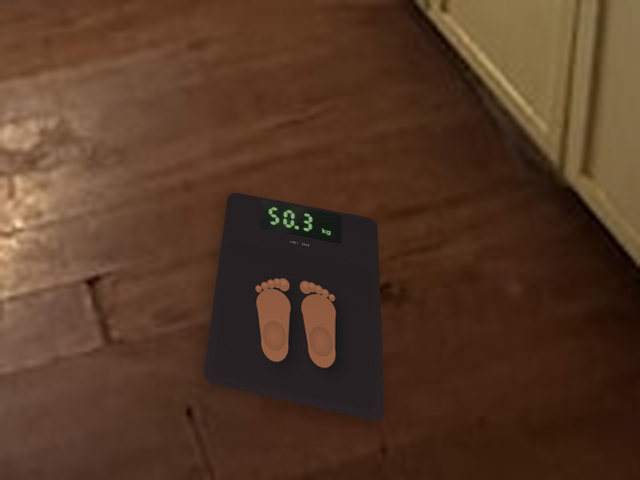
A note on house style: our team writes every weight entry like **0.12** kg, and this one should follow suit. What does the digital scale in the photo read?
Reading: **50.3** kg
